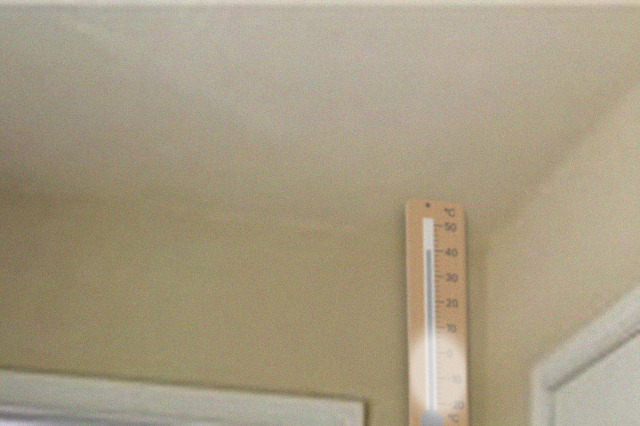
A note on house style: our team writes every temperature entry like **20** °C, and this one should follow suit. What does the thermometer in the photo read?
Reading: **40** °C
